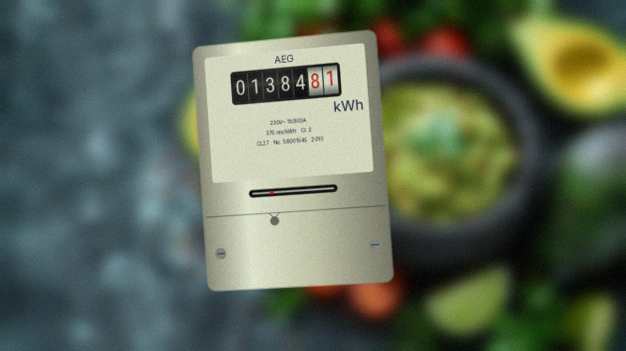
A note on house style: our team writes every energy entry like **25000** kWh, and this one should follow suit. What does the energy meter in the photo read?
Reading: **1384.81** kWh
